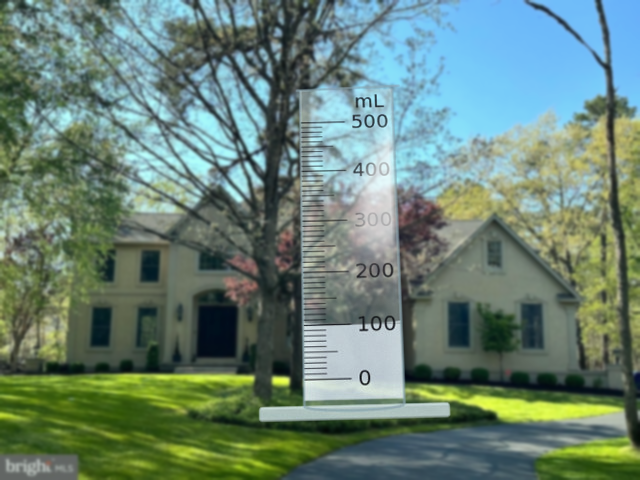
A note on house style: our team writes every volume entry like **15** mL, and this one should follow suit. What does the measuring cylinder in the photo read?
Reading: **100** mL
